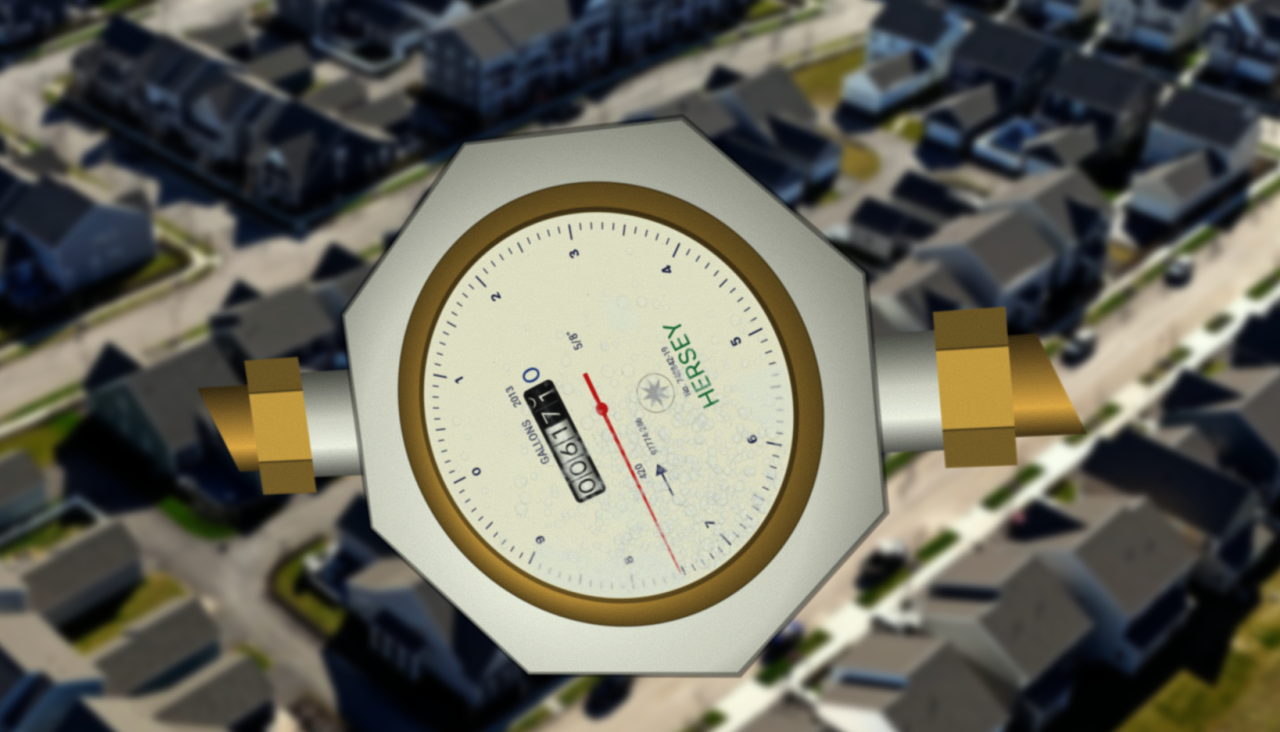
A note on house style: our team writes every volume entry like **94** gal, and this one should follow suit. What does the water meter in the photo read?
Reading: **61707.5** gal
